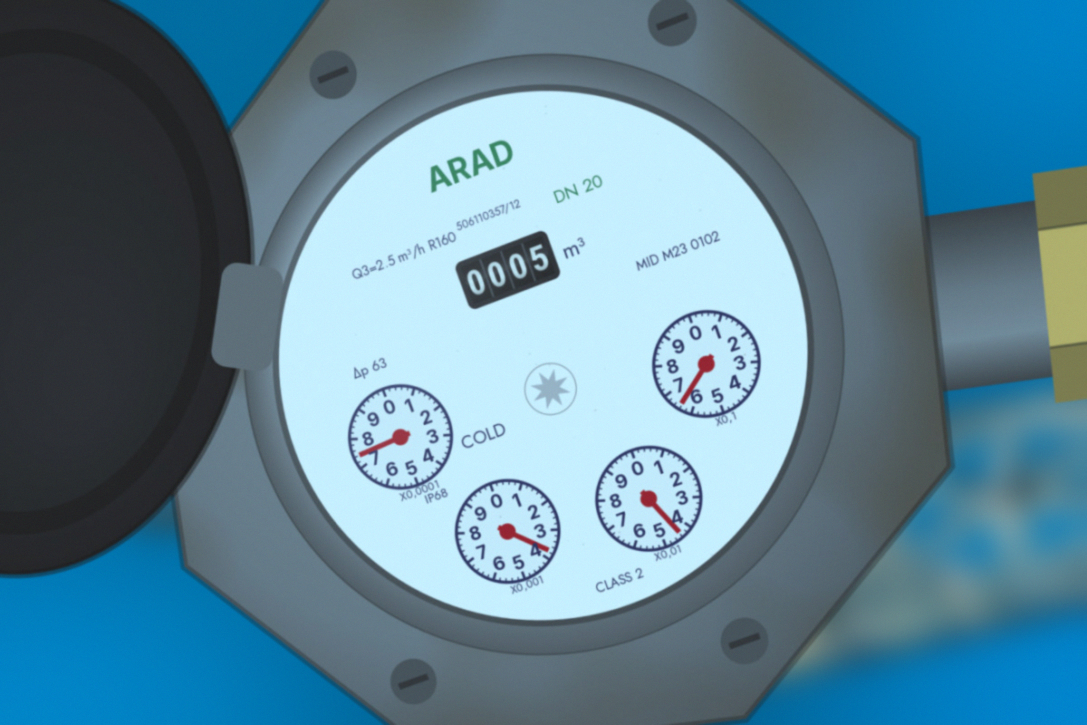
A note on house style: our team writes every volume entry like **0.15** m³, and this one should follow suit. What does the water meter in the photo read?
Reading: **5.6437** m³
